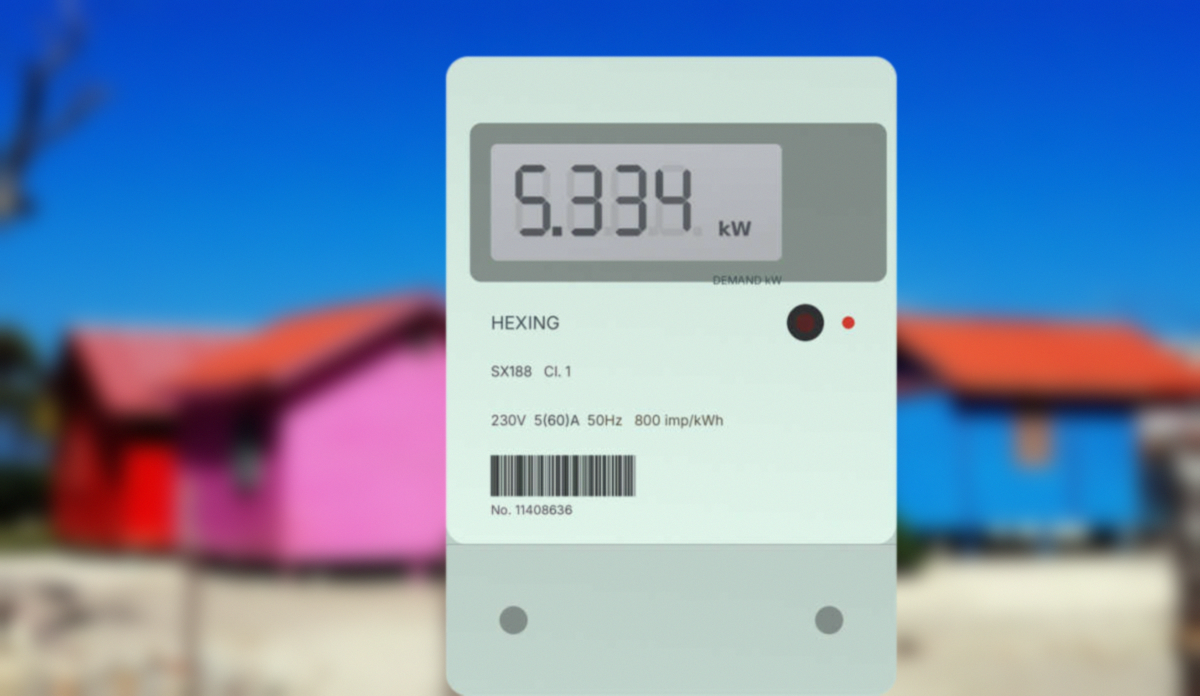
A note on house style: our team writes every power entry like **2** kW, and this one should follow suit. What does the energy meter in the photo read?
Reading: **5.334** kW
